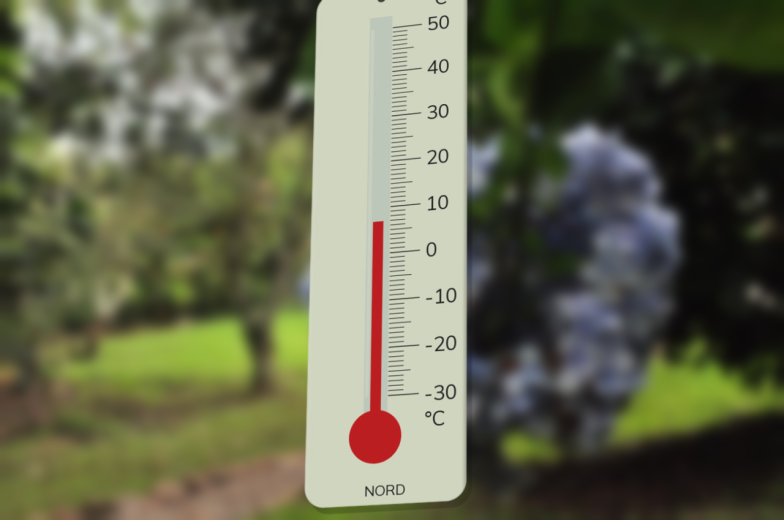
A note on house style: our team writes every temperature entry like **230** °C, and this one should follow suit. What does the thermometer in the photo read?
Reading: **7** °C
